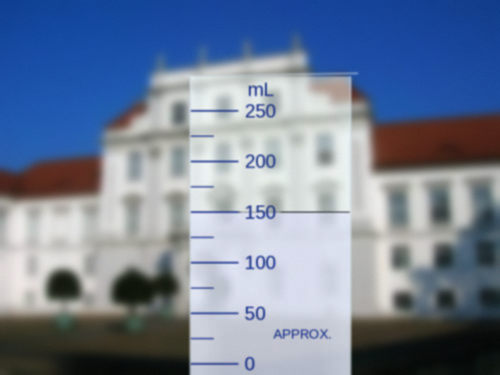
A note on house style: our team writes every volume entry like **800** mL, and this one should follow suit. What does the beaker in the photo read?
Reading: **150** mL
